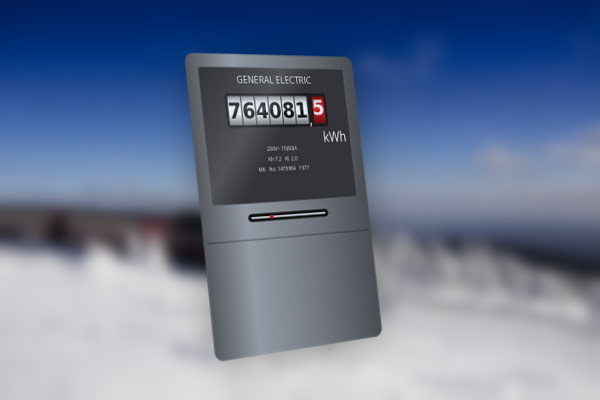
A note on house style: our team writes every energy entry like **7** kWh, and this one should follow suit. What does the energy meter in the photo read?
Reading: **764081.5** kWh
